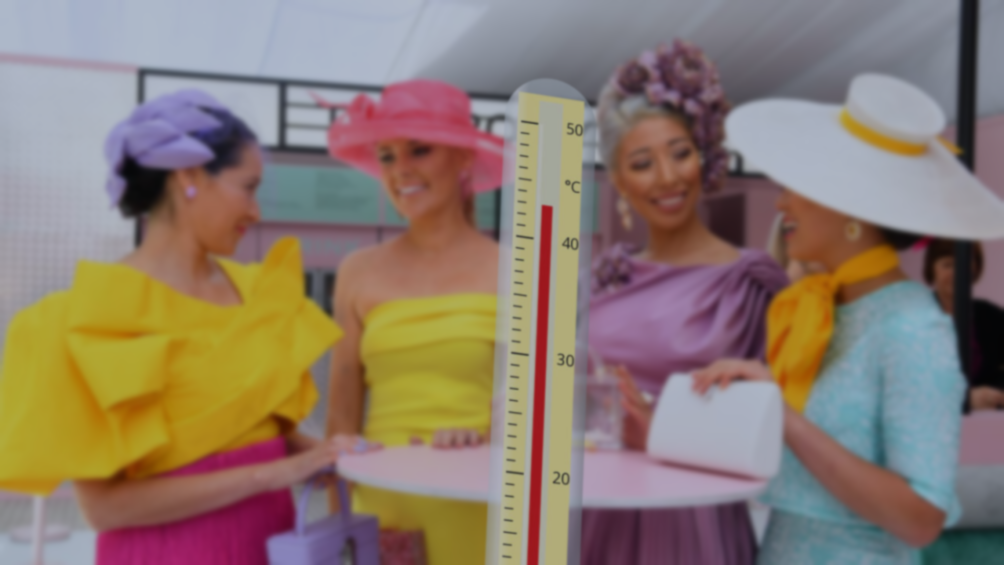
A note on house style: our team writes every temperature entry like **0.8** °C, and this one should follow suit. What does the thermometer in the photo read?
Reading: **43** °C
